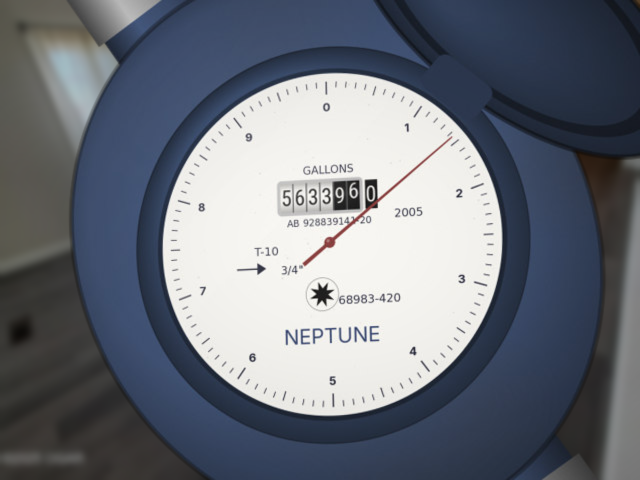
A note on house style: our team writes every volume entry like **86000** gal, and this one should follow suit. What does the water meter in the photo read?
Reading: **5633961.4** gal
